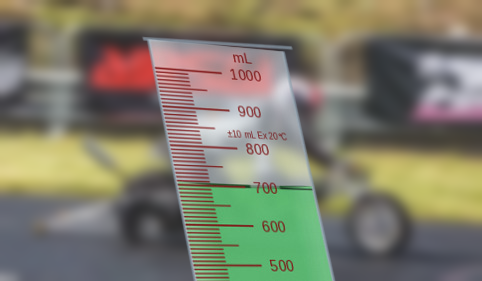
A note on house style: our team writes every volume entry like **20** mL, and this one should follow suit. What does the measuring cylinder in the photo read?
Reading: **700** mL
